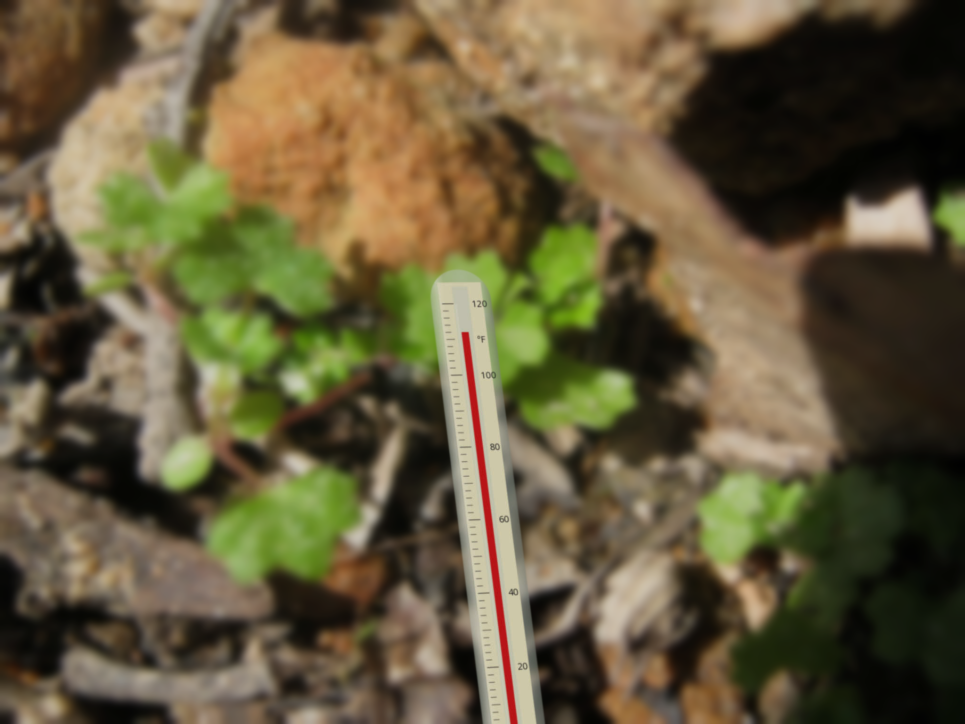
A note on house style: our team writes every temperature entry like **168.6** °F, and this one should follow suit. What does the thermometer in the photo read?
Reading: **112** °F
